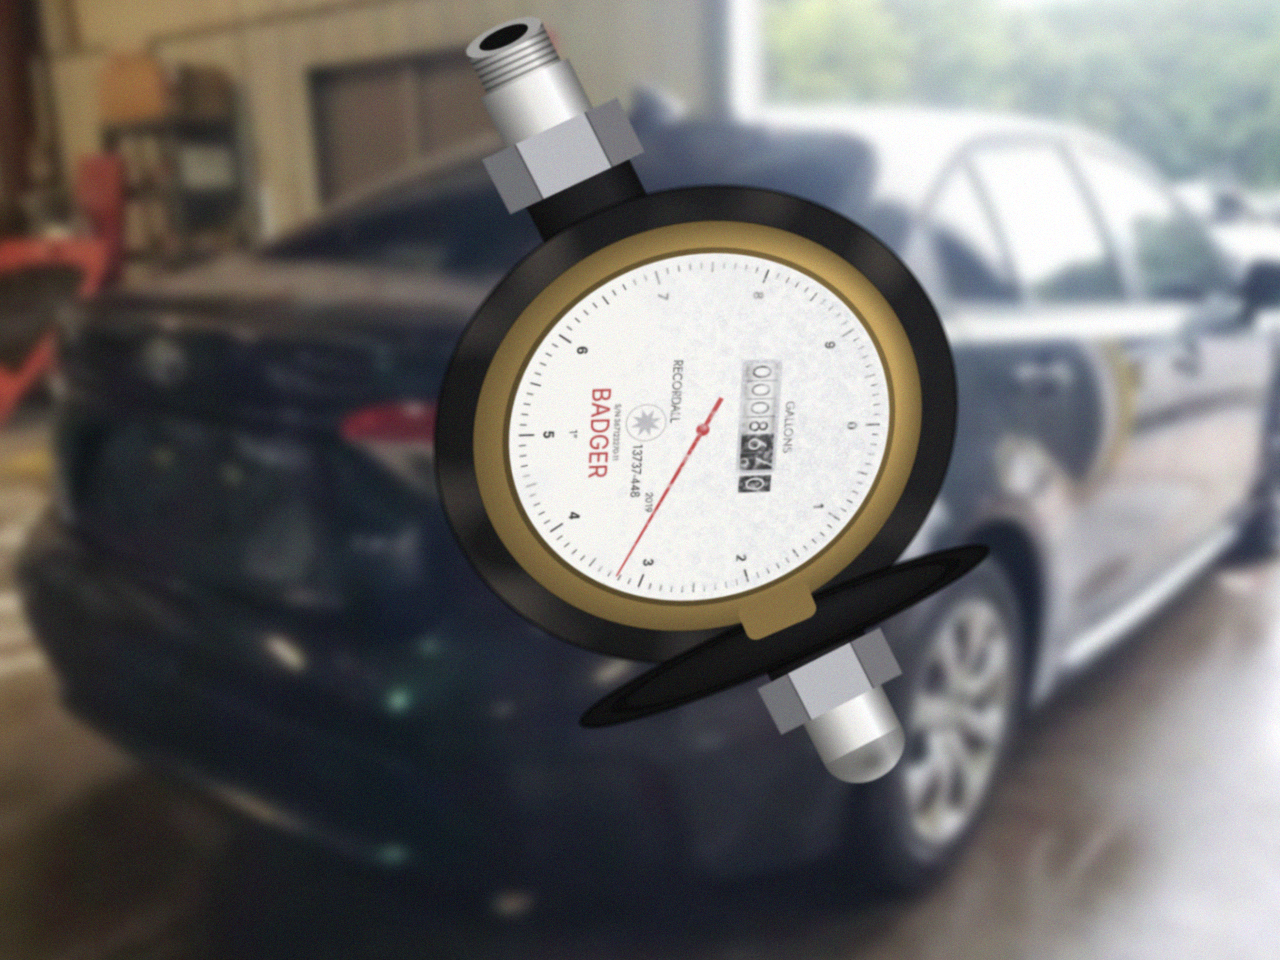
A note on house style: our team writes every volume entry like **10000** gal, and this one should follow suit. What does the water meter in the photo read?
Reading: **8673.2** gal
